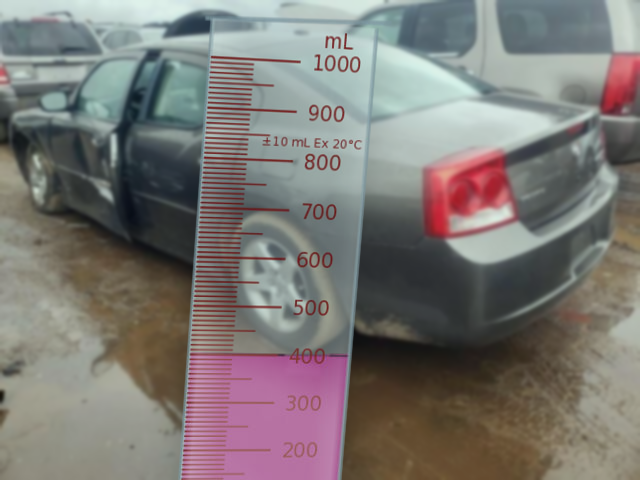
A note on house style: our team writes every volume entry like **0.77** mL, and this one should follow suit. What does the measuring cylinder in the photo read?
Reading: **400** mL
